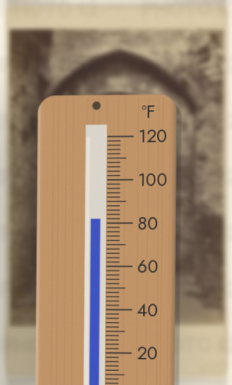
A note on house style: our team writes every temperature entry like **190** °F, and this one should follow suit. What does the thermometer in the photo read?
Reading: **82** °F
